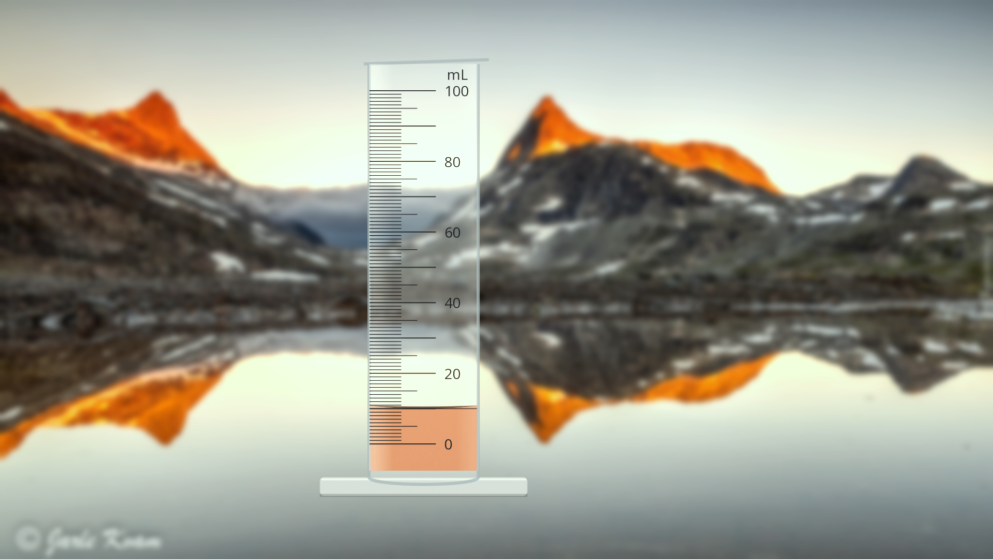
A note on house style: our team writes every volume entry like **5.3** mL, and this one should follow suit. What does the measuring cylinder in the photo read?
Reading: **10** mL
